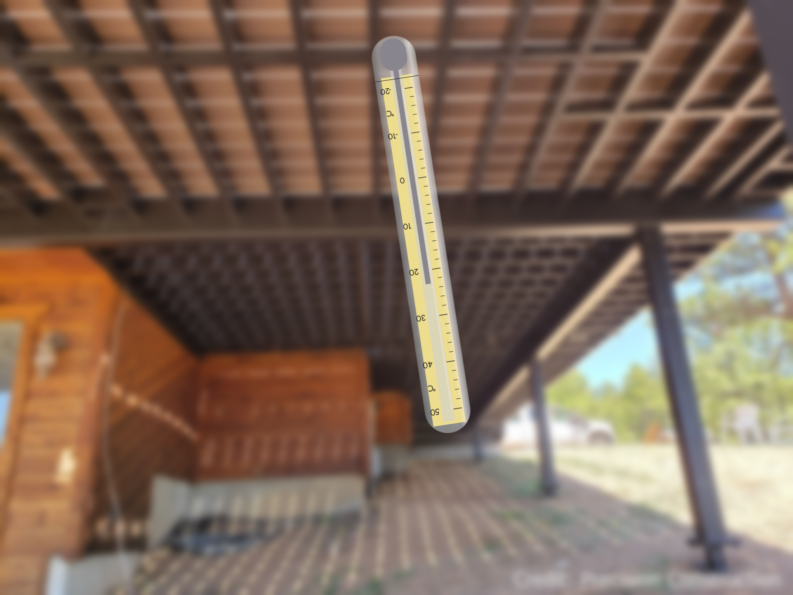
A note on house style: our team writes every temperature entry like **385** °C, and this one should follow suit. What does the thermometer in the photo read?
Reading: **23** °C
